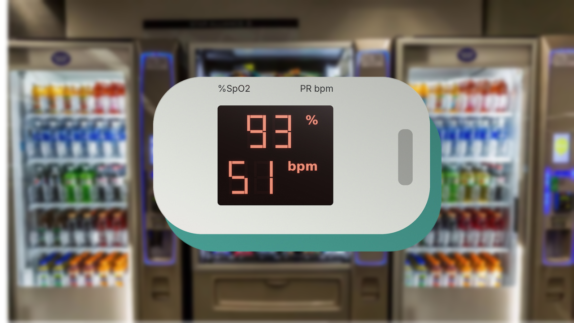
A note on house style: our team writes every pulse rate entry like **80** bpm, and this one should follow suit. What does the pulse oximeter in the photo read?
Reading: **51** bpm
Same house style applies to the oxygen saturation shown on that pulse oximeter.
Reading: **93** %
